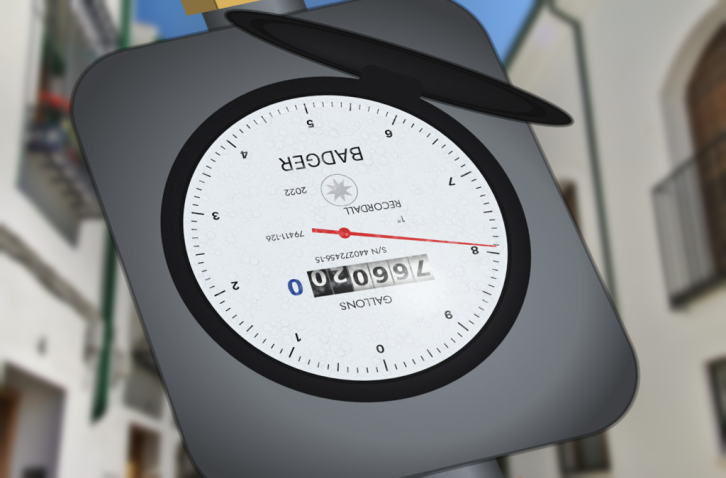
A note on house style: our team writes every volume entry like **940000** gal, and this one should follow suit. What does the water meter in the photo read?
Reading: **7660197.9** gal
